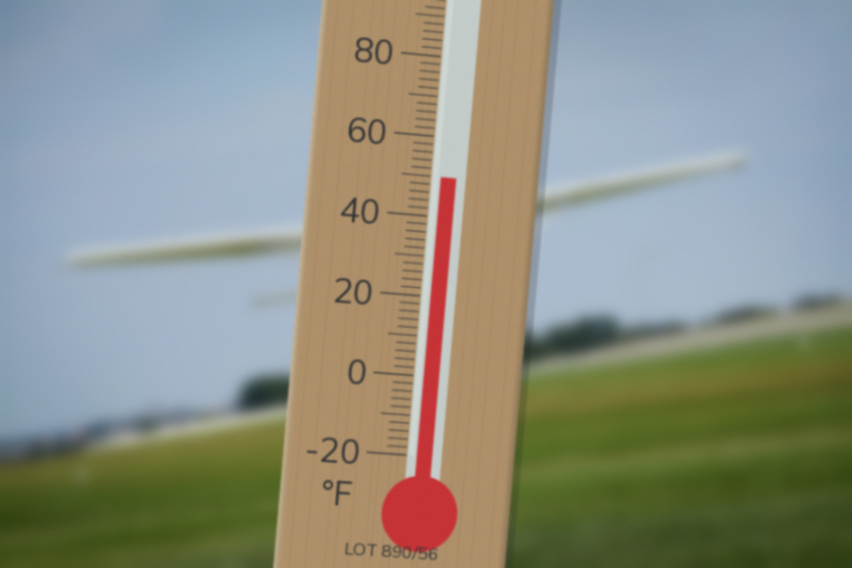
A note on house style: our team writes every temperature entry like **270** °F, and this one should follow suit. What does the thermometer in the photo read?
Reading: **50** °F
